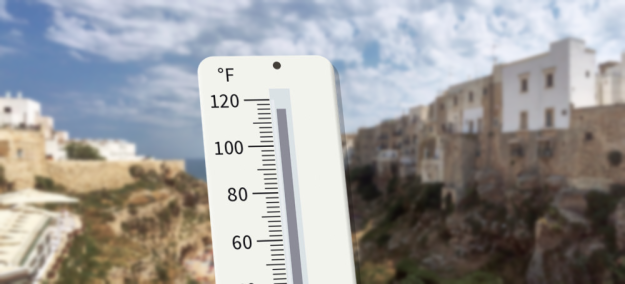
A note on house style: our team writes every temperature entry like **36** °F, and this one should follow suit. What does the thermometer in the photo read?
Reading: **116** °F
